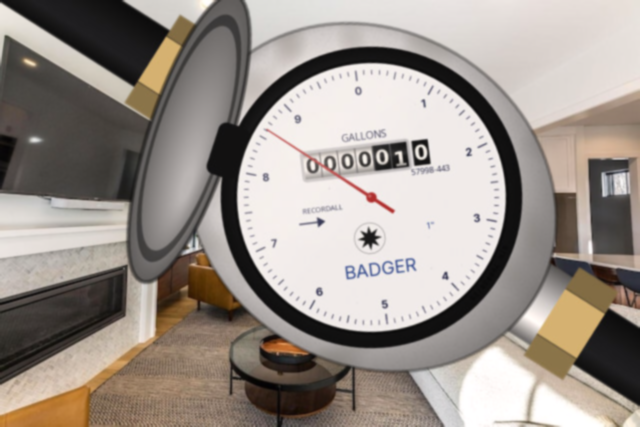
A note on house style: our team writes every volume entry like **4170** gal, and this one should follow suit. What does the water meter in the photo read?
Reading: **8.6** gal
